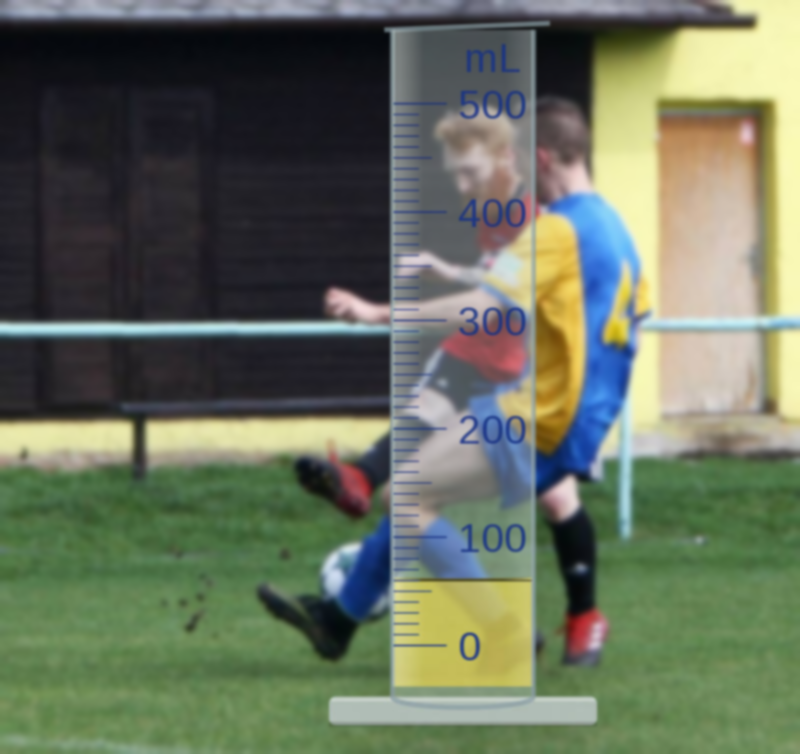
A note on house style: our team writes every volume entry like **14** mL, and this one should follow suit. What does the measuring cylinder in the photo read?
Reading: **60** mL
